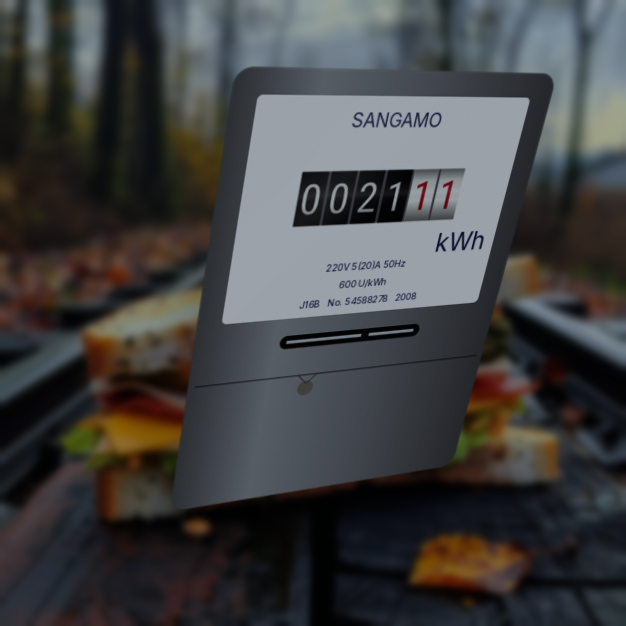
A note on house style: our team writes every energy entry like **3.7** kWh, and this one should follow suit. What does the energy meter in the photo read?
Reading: **21.11** kWh
